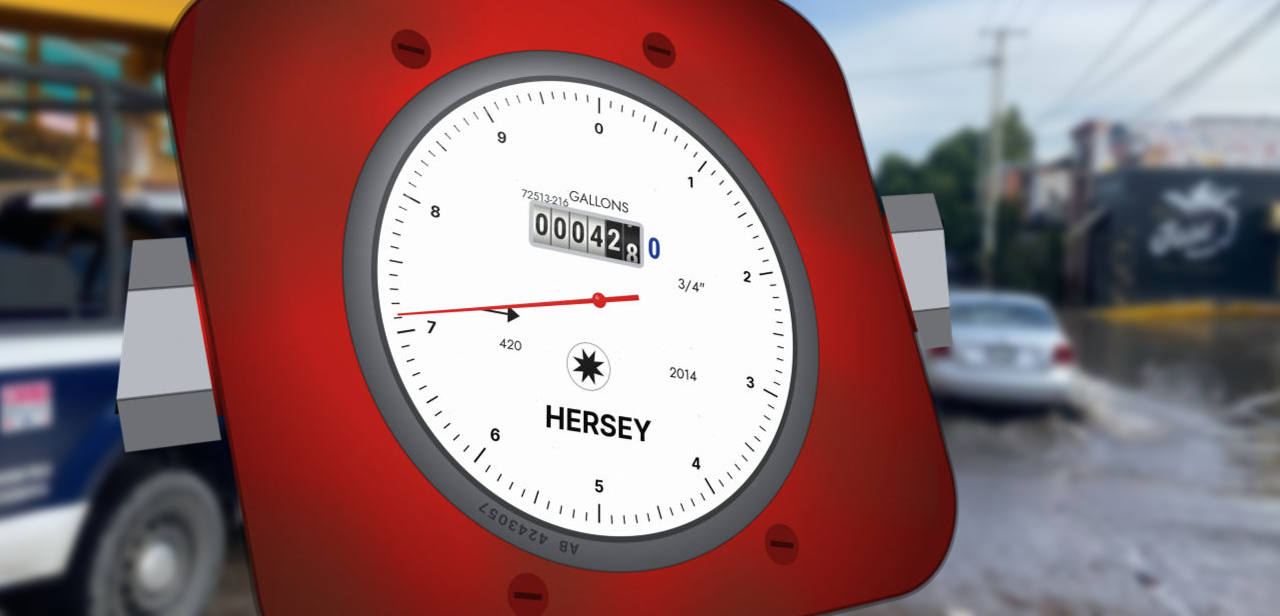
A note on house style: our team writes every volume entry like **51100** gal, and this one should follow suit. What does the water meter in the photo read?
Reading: **4277.1** gal
